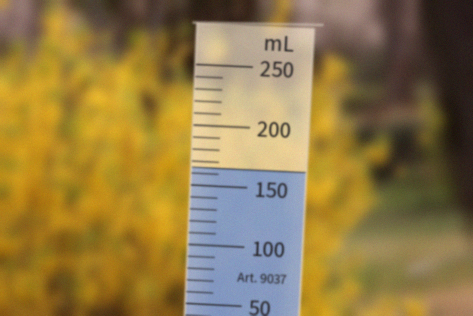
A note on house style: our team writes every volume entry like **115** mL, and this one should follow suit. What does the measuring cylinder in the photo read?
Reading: **165** mL
